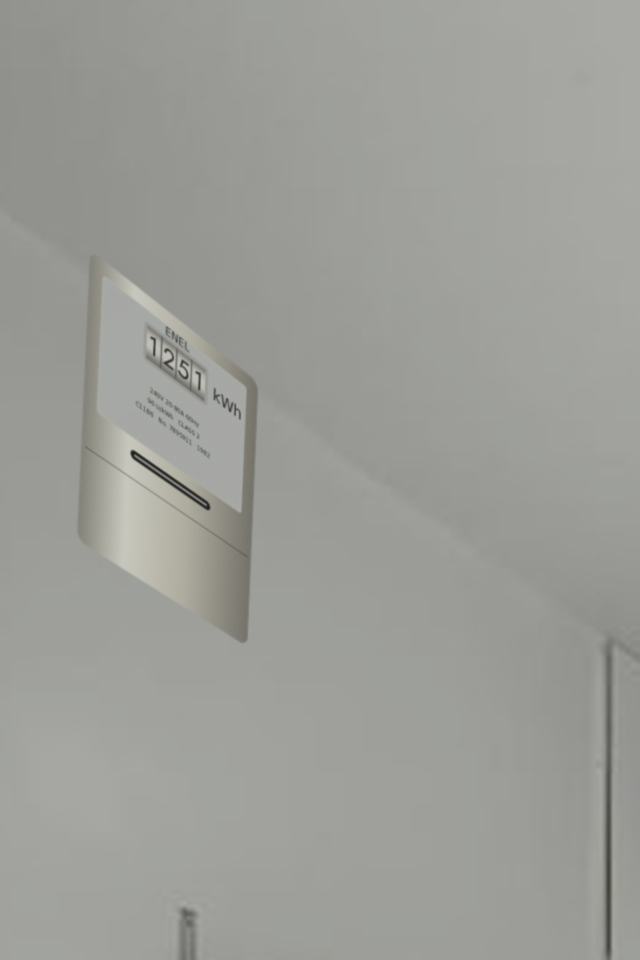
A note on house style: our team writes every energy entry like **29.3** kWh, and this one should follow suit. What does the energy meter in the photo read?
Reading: **1251** kWh
